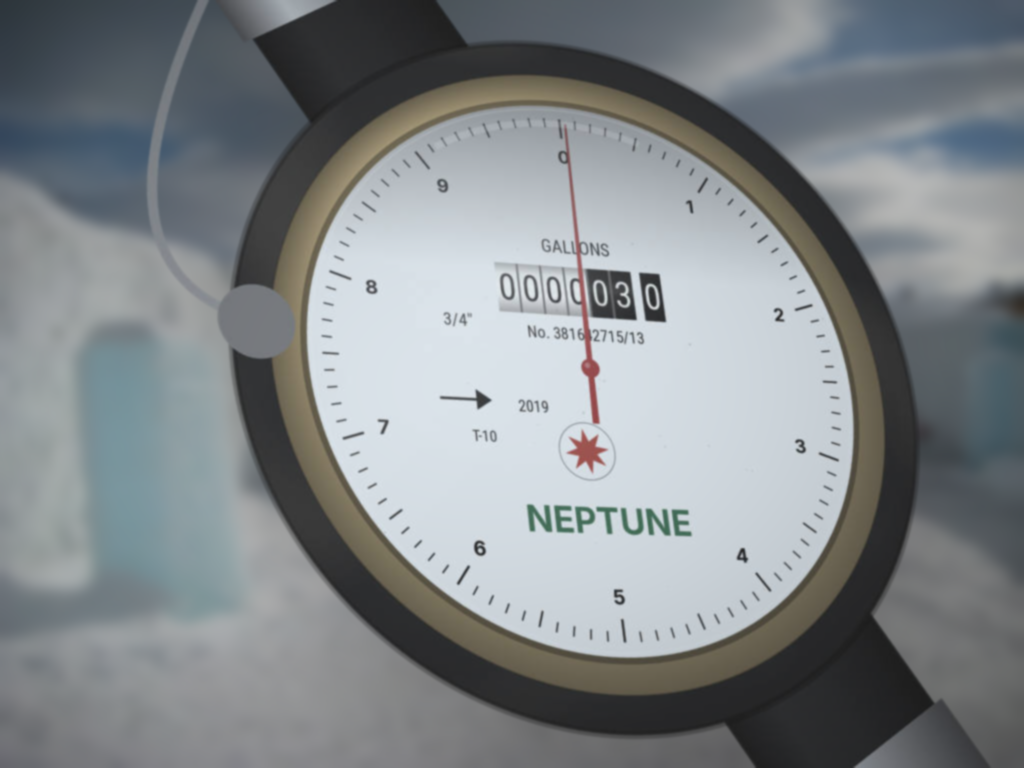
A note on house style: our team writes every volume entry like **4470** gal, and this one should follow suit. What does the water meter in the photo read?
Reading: **30.0** gal
